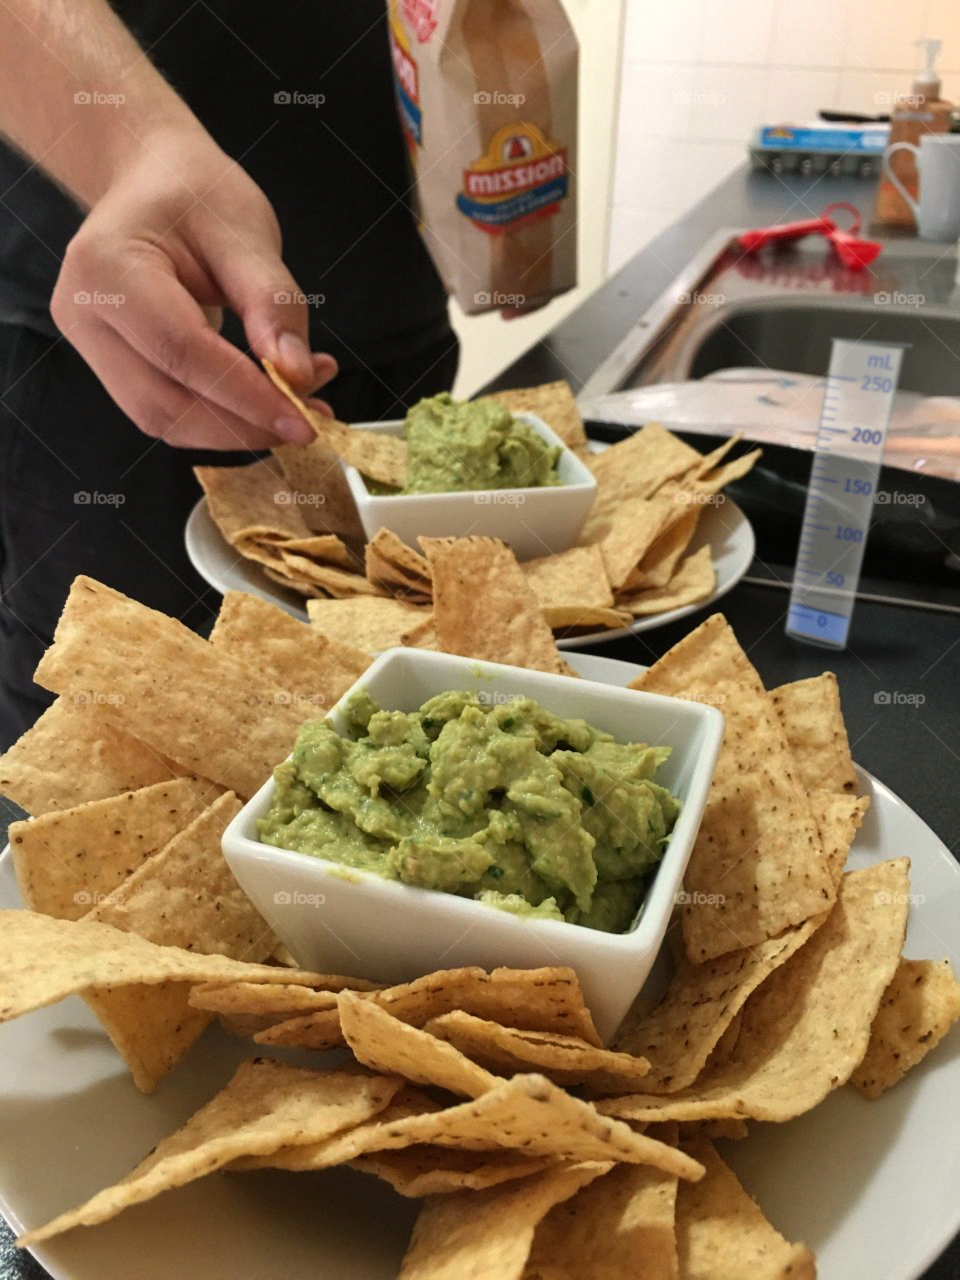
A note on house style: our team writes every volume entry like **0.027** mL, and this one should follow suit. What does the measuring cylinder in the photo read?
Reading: **10** mL
